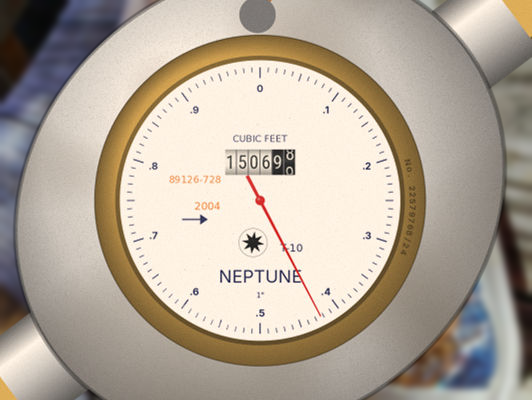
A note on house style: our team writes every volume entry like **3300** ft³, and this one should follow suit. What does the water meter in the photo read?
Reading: **150698.42** ft³
